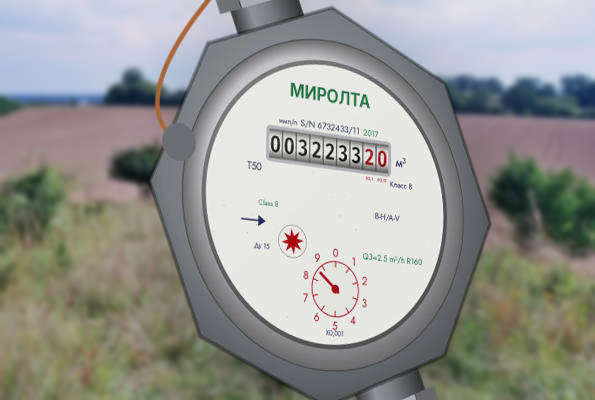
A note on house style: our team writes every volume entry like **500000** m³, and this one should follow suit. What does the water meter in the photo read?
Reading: **32233.208** m³
